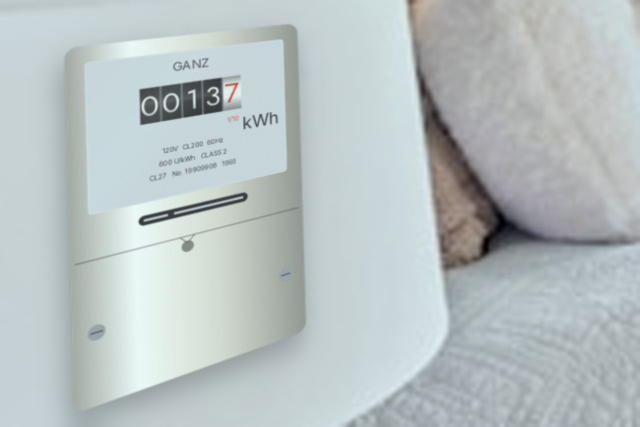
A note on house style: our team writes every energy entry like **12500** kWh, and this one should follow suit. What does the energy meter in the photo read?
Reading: **13.7** kWh
